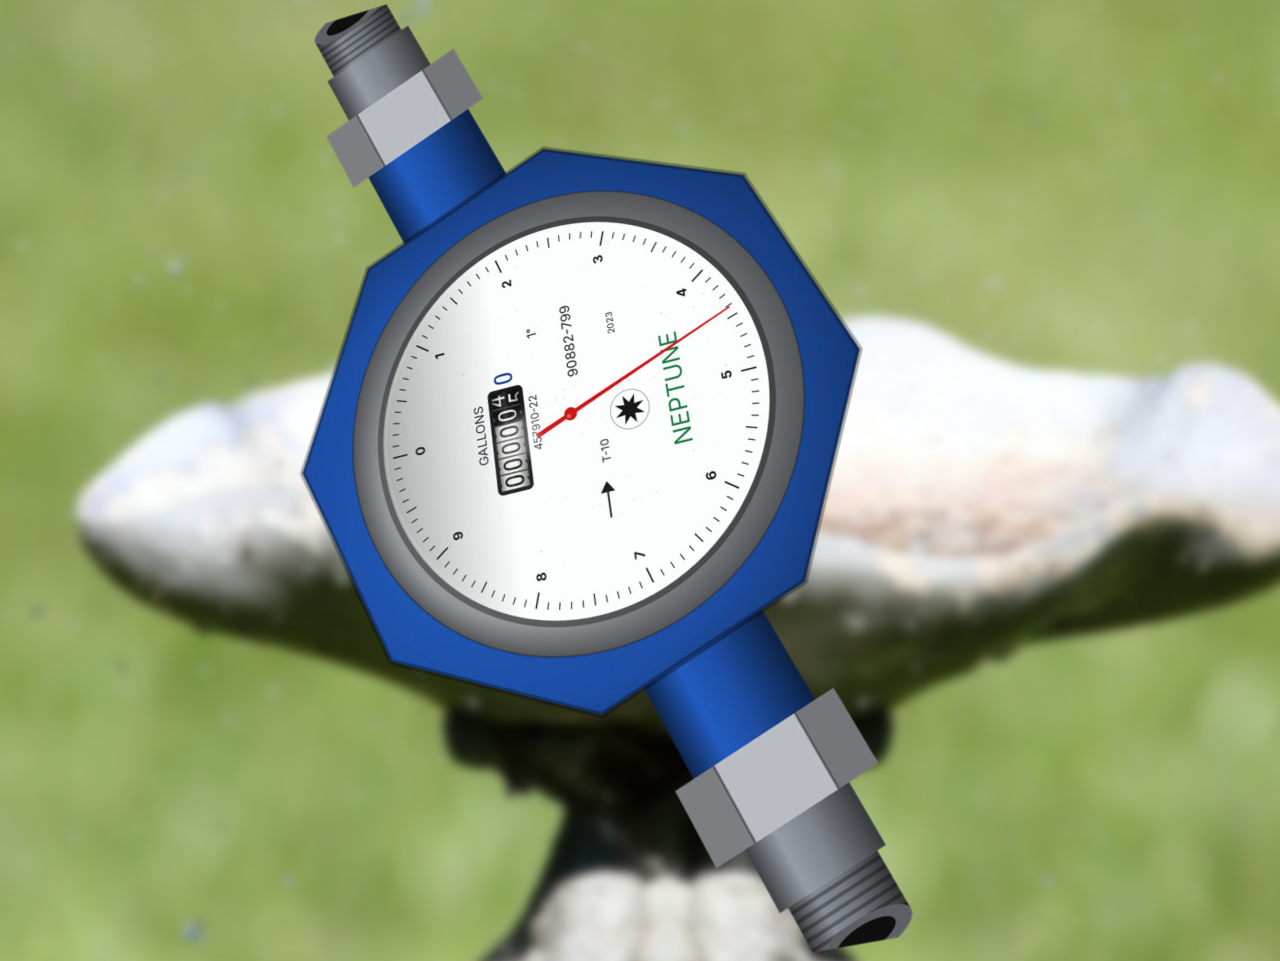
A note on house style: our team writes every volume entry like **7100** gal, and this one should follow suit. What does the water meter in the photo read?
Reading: **44.4** gal
